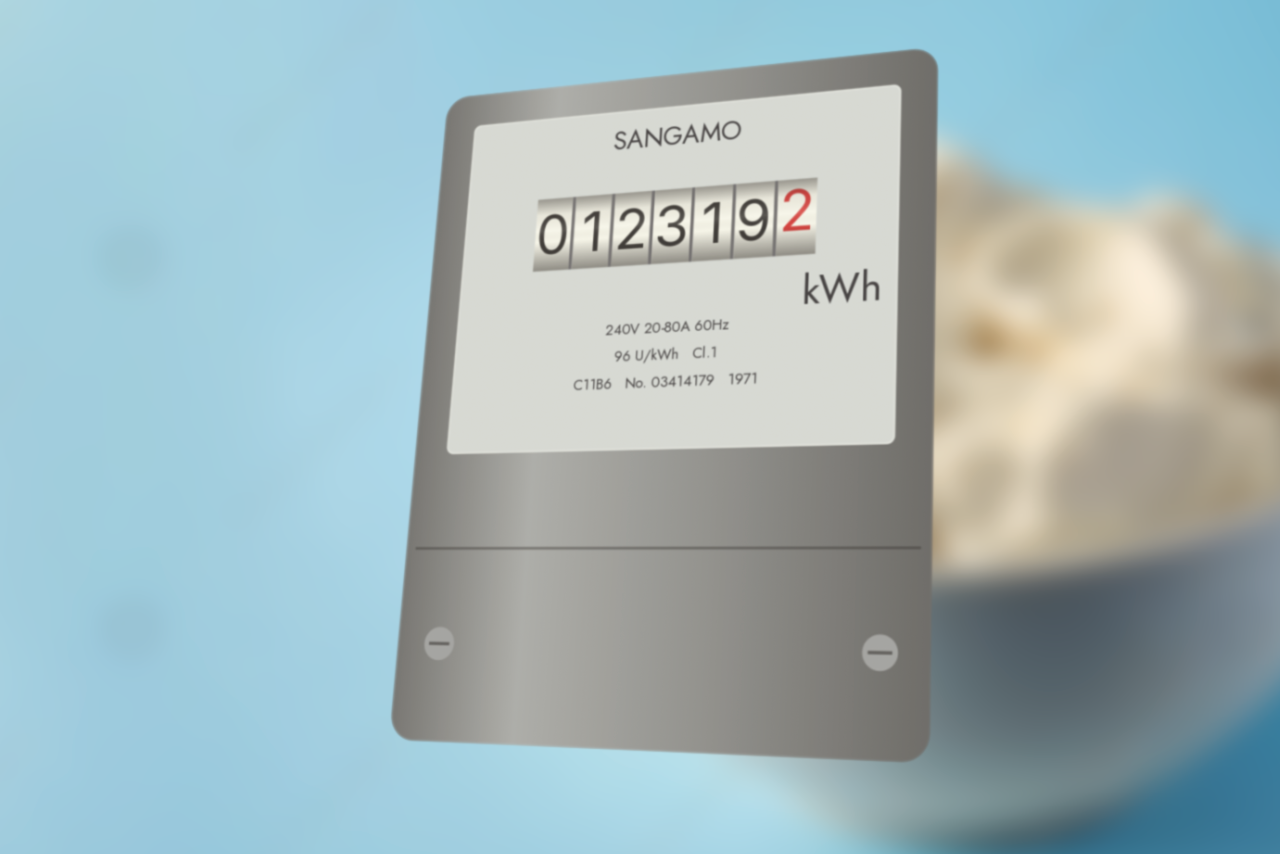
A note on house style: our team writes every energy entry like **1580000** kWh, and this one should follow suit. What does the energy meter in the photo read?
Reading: **12319.2** kWh
